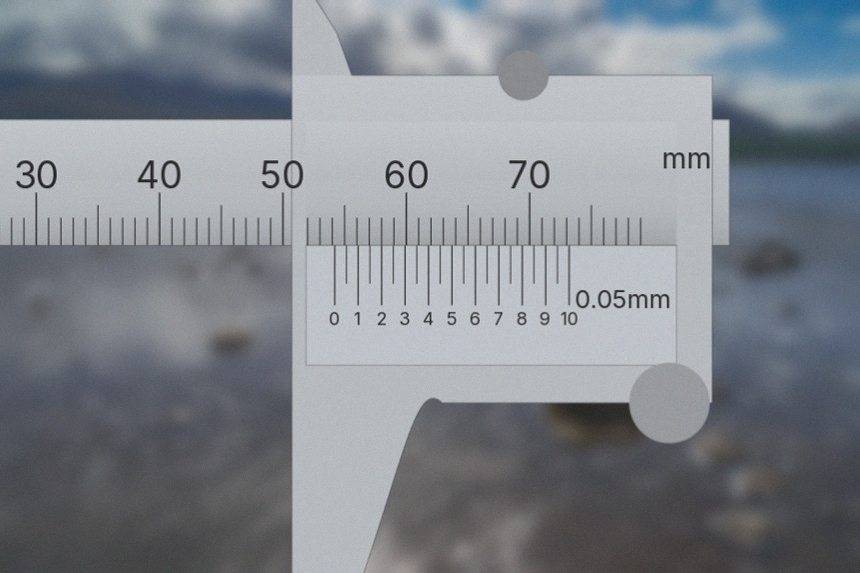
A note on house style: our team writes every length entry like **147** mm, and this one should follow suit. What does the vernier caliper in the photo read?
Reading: **54.2** mm
